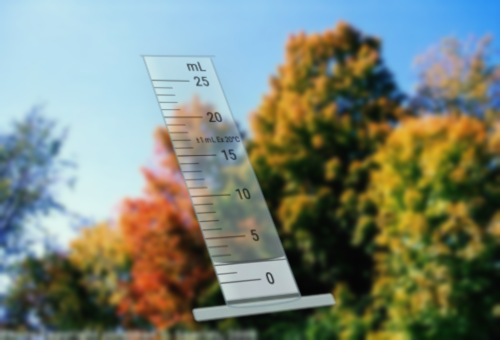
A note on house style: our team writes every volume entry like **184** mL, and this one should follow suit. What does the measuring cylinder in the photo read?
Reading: **2** mL
